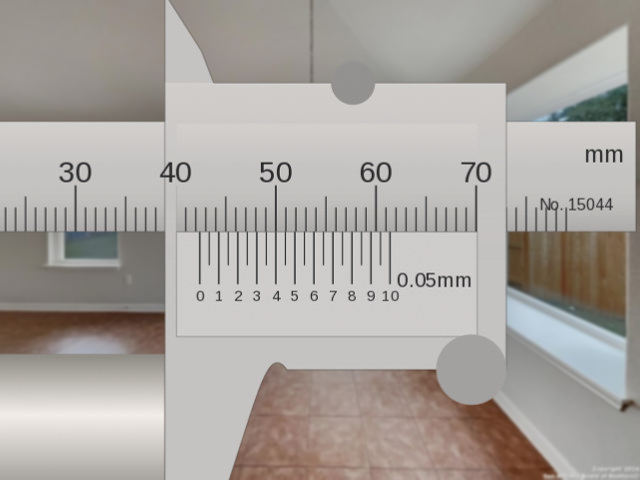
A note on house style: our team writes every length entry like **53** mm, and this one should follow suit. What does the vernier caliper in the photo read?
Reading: **42.4** mm
